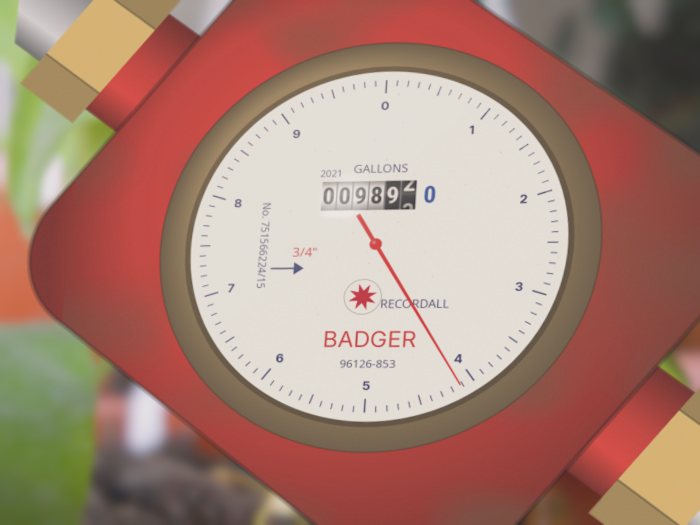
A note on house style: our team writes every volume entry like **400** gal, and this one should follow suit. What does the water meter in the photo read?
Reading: **98924.1** gal
